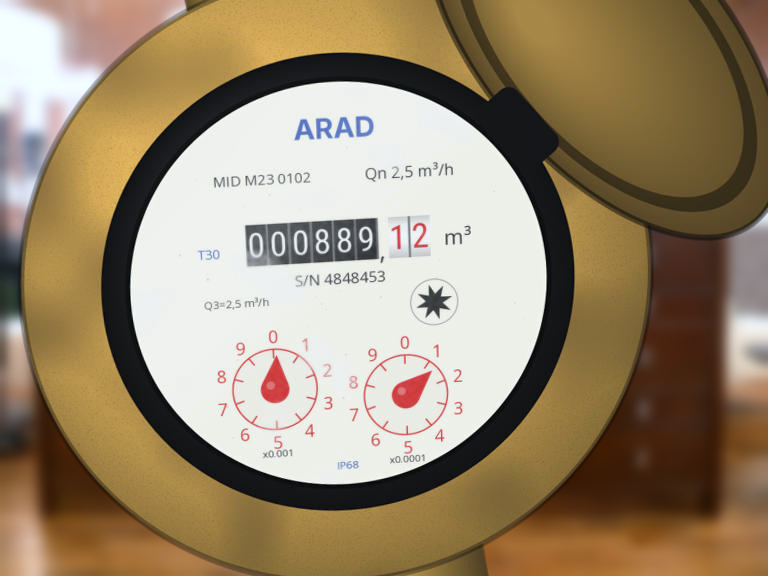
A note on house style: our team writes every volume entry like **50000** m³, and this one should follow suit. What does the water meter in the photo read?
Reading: **889.1201** m³
